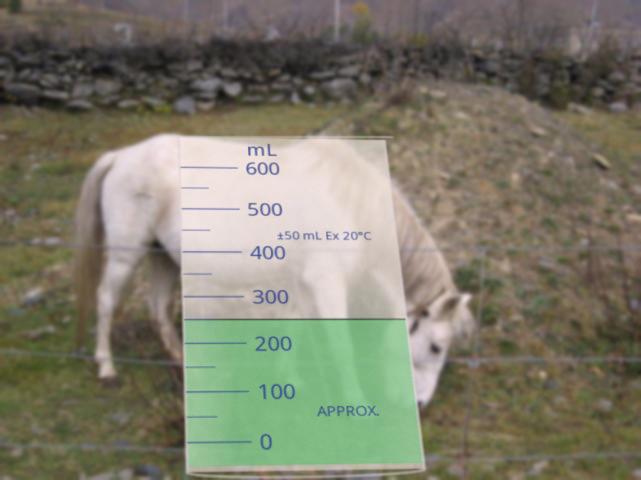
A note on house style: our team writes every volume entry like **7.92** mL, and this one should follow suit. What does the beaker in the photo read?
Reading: **250** mL
